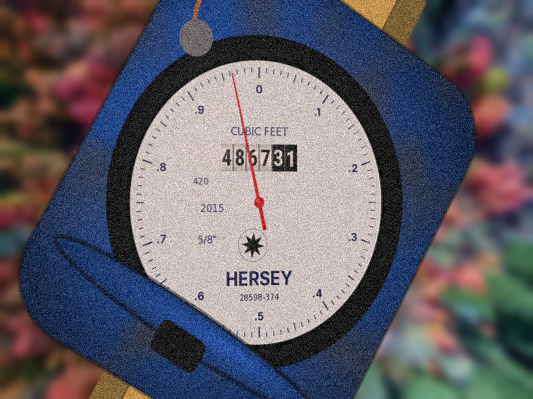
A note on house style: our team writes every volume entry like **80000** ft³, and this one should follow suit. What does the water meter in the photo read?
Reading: **486730.96** ft³
